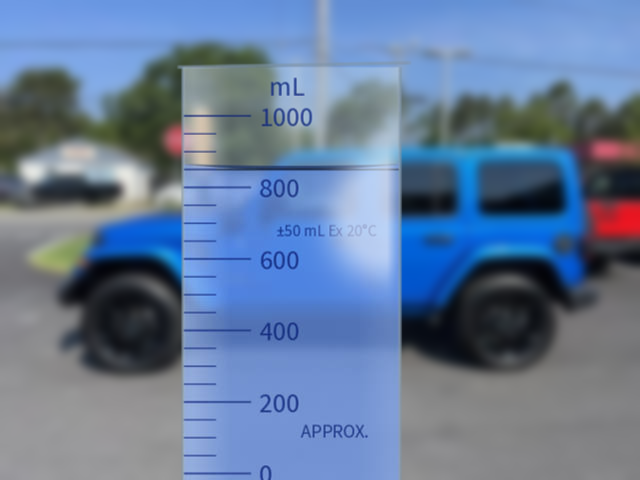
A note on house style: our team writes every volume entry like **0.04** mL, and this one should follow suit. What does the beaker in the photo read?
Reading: **850** mL
